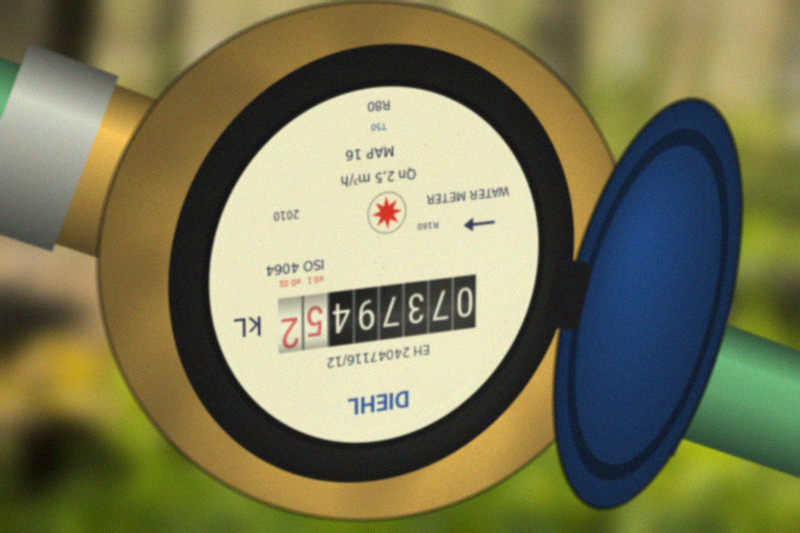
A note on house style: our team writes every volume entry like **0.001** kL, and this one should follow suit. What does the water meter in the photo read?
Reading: **73794.52** kL
